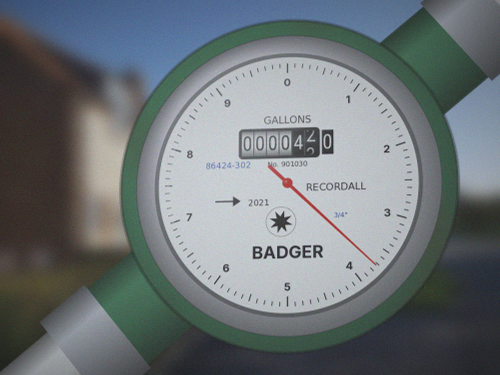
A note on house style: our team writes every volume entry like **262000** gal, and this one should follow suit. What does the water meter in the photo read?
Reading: **423.7** gal
